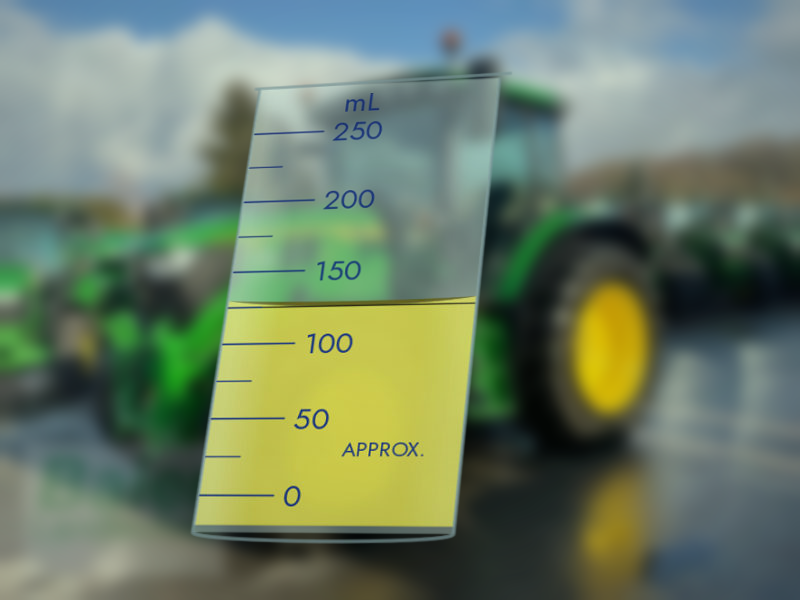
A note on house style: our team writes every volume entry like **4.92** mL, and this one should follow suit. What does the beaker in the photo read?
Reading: **125** mL
